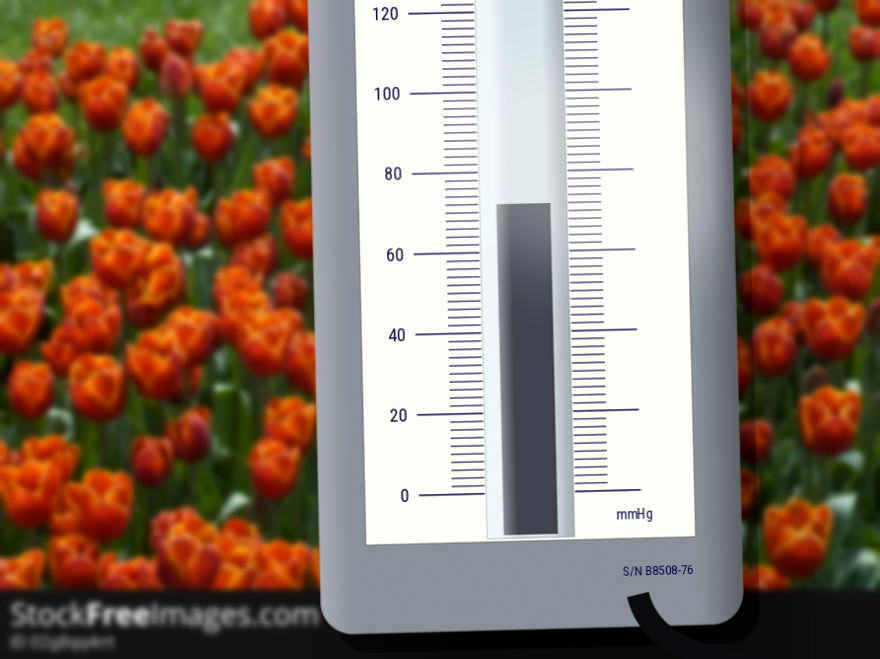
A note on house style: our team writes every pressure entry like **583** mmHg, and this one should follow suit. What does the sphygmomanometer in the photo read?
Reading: **72** mmHg
